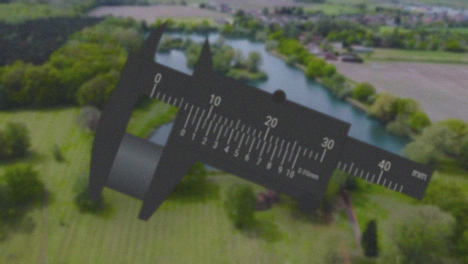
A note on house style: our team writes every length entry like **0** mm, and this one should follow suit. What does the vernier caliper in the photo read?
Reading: **7.0** mm
